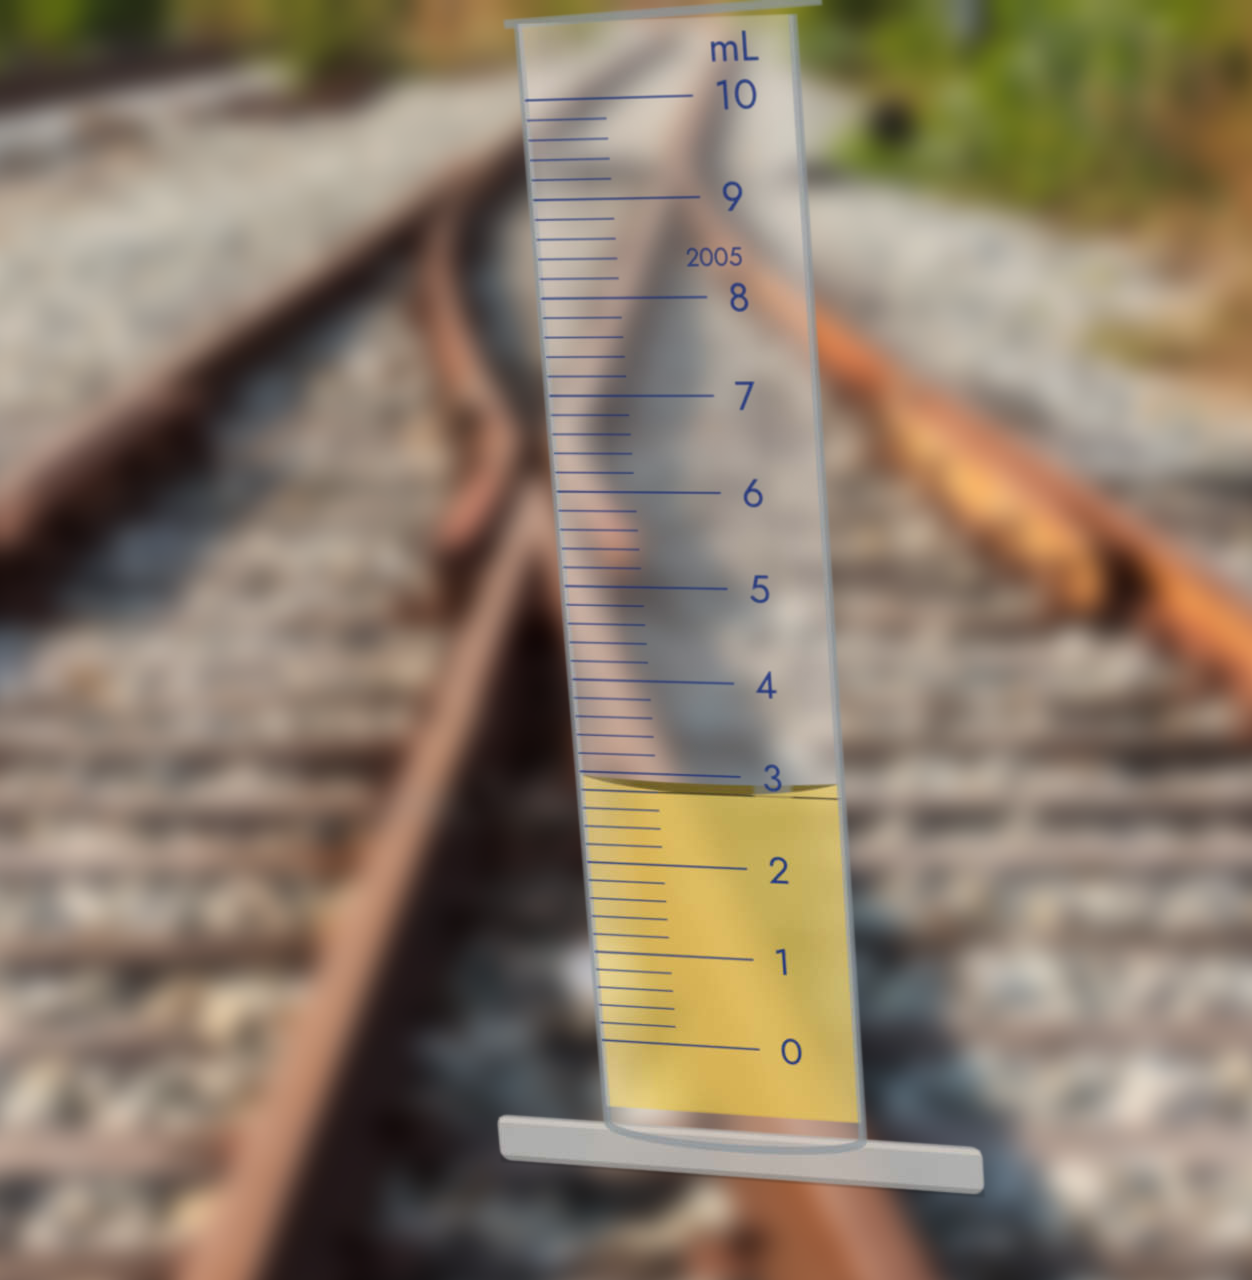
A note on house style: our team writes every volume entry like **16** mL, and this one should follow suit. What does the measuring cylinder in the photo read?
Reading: **2.8** mL
